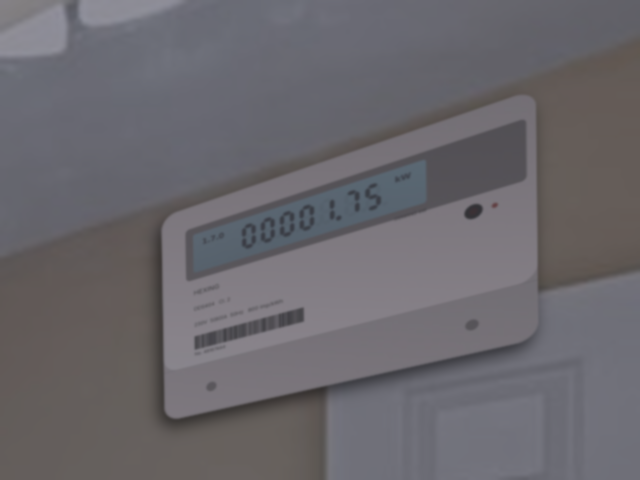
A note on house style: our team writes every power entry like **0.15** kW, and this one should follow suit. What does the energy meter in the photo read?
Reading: **1.75** kW
